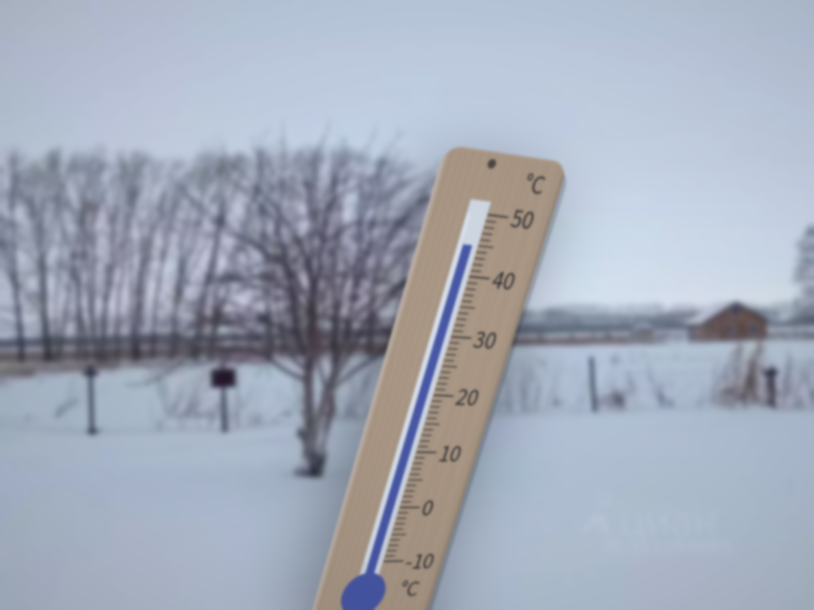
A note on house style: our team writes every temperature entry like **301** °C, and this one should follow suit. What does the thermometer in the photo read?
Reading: **45** °C
